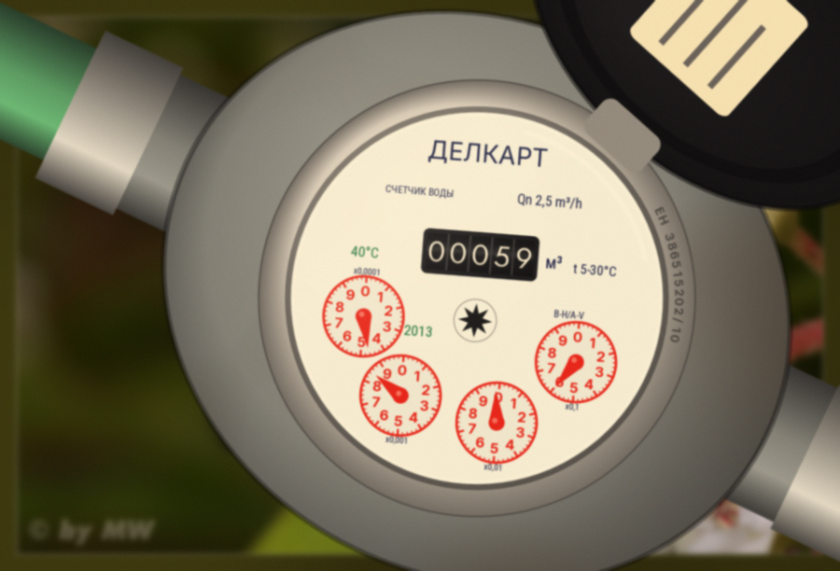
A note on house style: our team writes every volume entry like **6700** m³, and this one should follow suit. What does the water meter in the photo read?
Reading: **59.5984** m³
